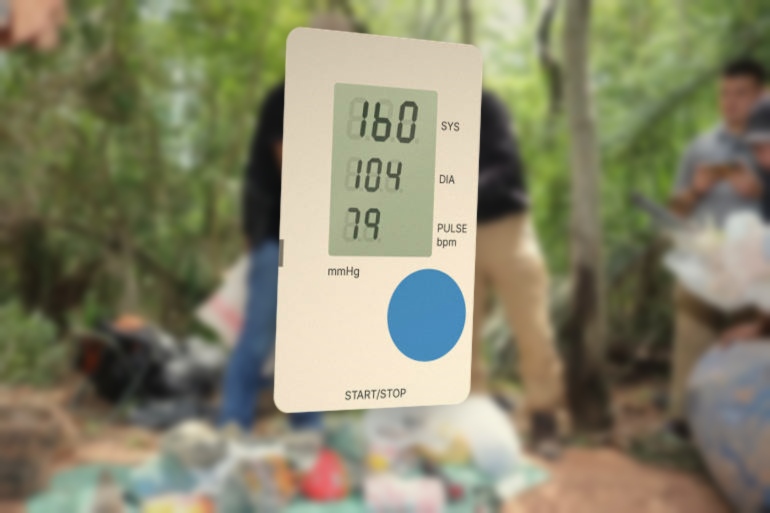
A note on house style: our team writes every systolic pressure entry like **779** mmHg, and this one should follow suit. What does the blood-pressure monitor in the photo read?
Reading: **160** mmHg
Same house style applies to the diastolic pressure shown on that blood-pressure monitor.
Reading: **104** mmHg
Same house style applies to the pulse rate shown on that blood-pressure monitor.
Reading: **79** bpm
